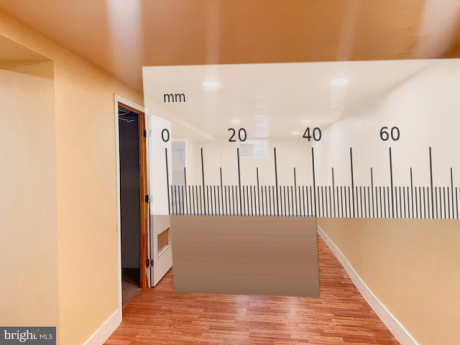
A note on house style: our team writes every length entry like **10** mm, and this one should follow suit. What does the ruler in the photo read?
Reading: **40** mm
